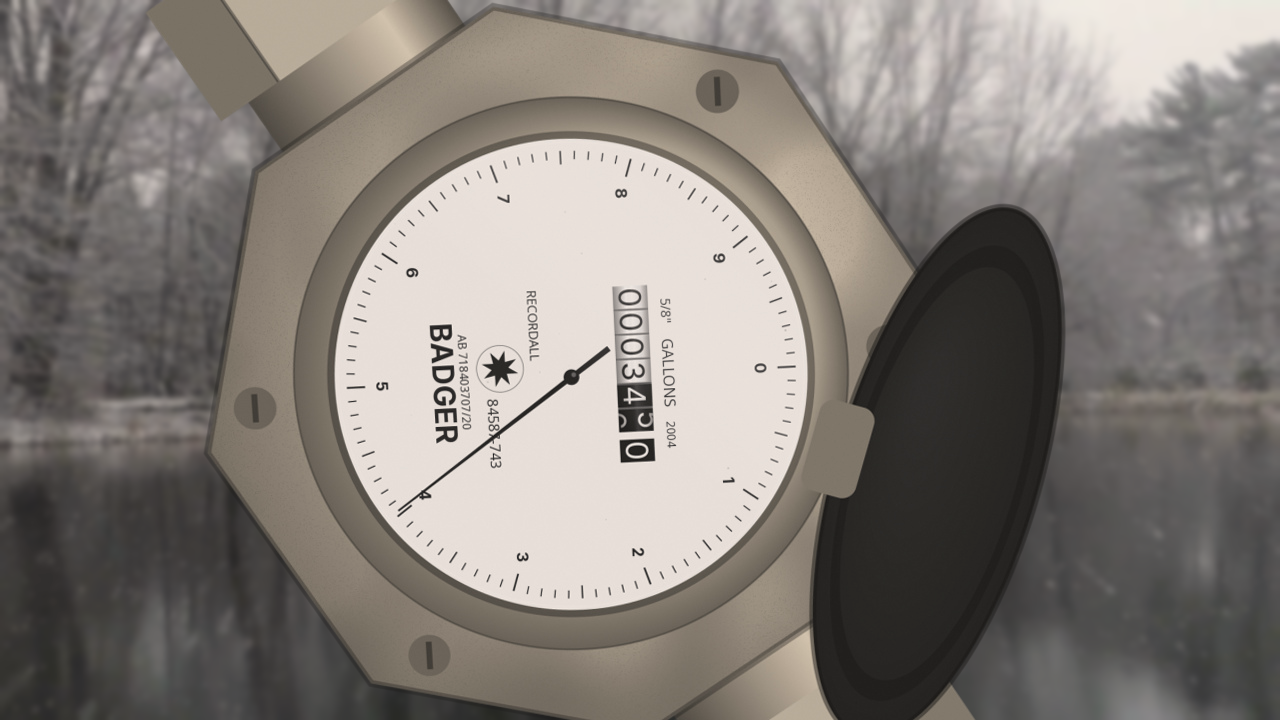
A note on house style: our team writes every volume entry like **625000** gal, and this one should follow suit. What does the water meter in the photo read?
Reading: **3454.0** gal
